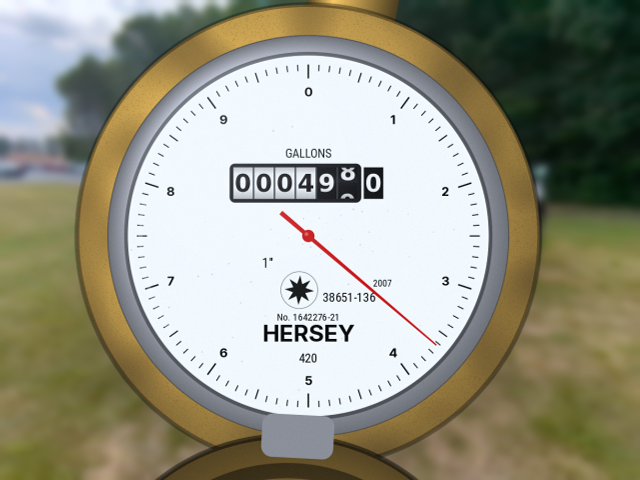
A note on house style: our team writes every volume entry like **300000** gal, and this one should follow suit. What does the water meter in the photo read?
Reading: **4983.6** gal
